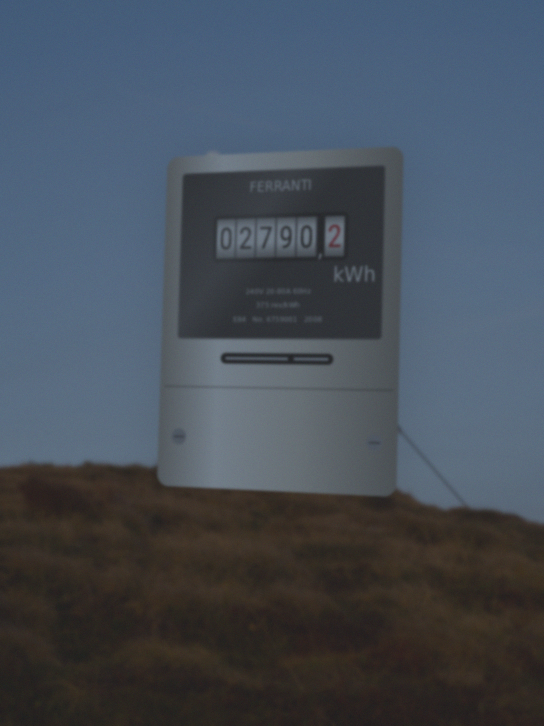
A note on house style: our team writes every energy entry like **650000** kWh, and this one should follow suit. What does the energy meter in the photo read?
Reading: **2790.2** kWh
